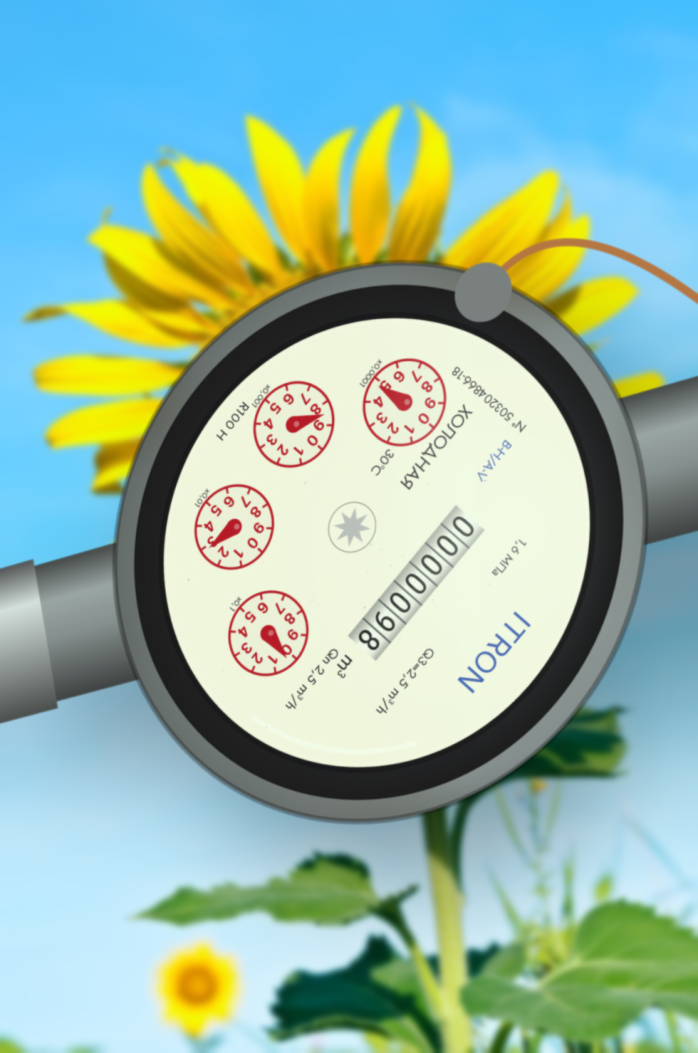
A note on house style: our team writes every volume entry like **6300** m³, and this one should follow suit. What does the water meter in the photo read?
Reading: **98.0284** m³
